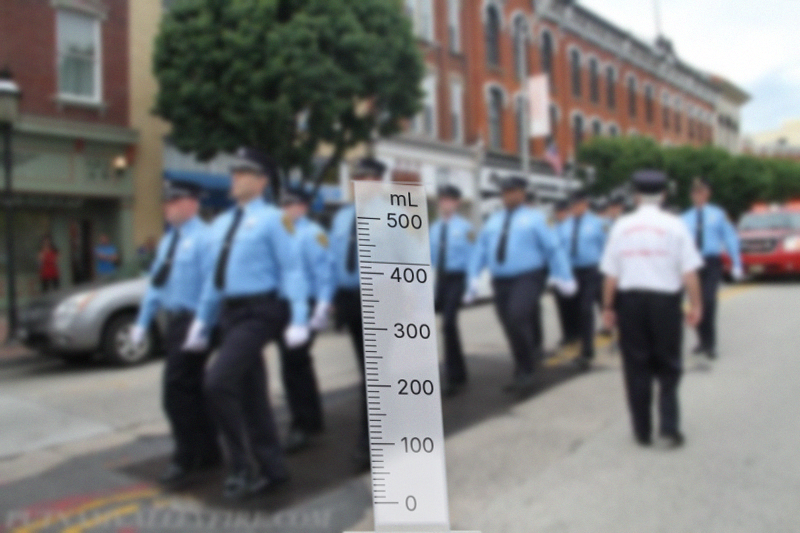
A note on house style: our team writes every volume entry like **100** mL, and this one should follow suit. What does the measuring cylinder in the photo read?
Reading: **420** mL
